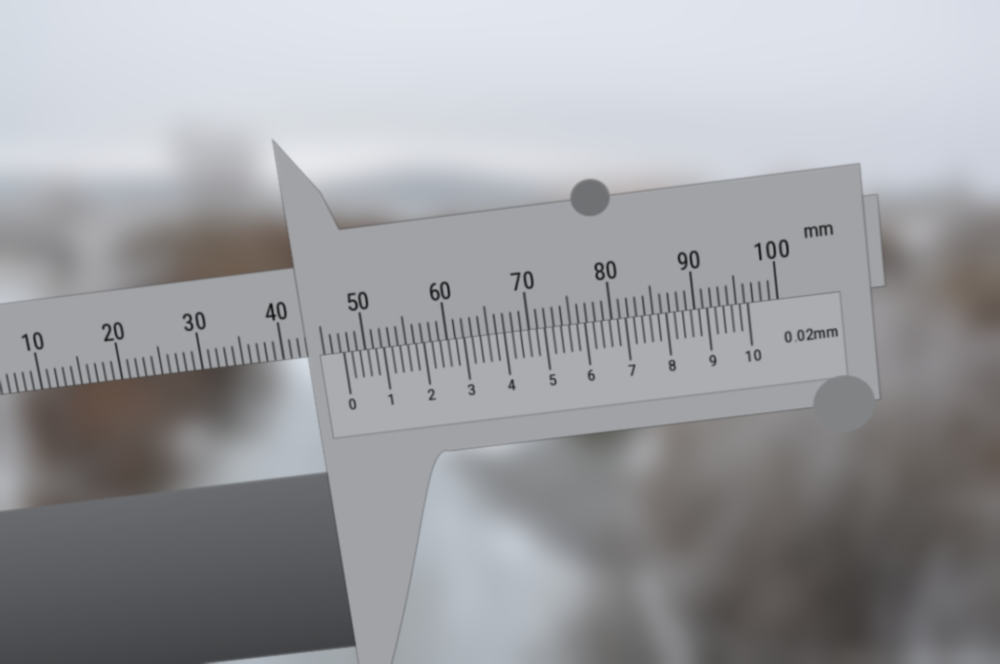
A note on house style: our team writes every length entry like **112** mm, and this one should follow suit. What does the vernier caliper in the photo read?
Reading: **47.4** mm
